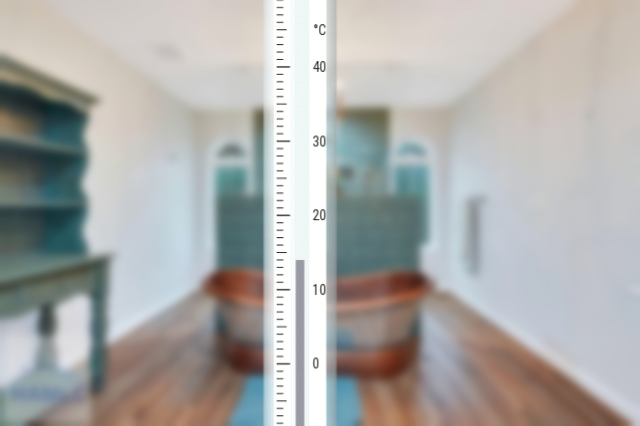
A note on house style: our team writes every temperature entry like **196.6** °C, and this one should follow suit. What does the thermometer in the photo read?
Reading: **14** °C
